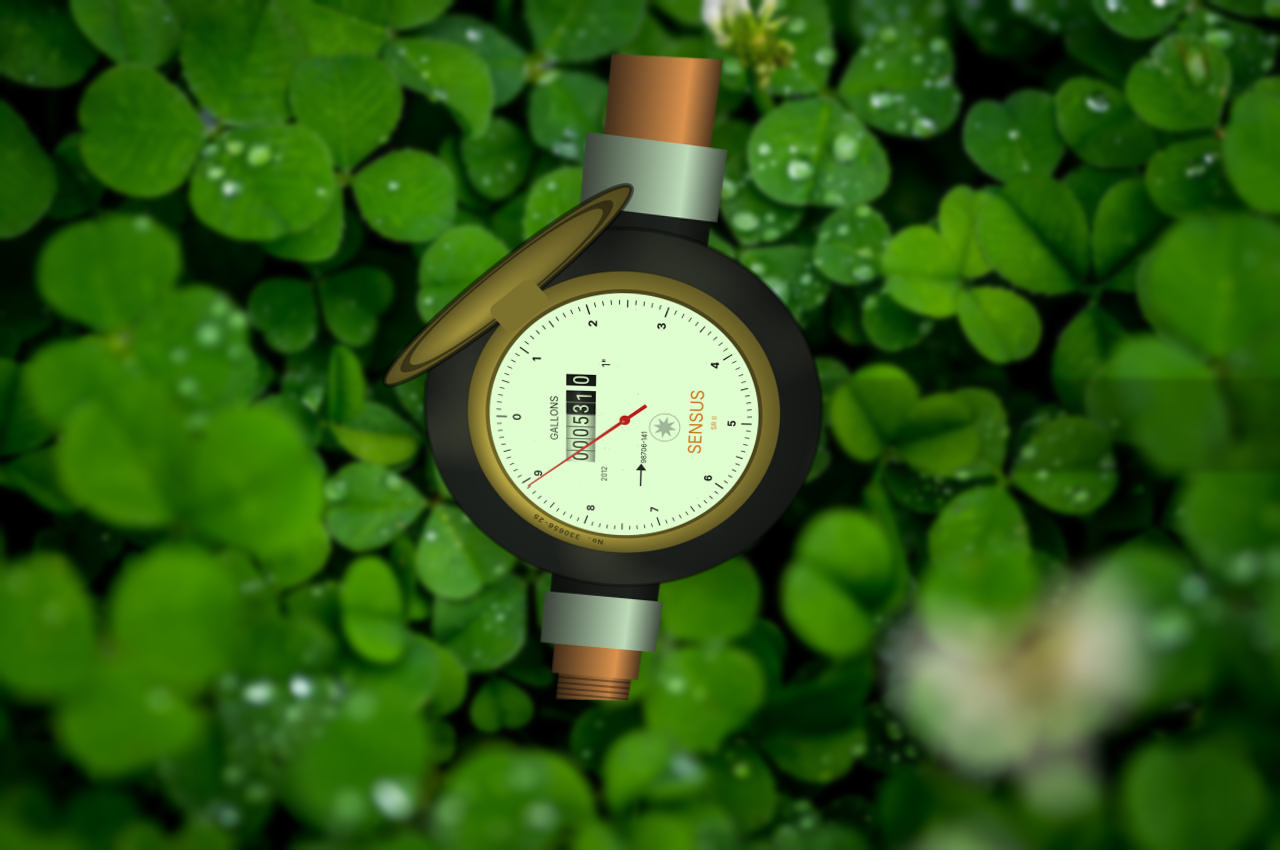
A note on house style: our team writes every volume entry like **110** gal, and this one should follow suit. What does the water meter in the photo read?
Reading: **5308.9** gal
